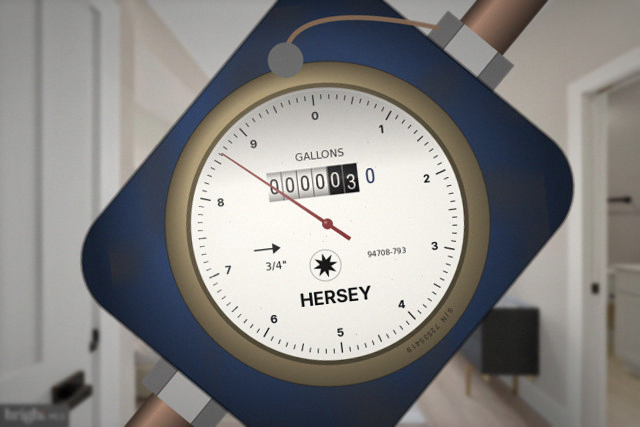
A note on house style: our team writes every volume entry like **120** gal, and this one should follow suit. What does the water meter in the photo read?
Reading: **28.6** gal
